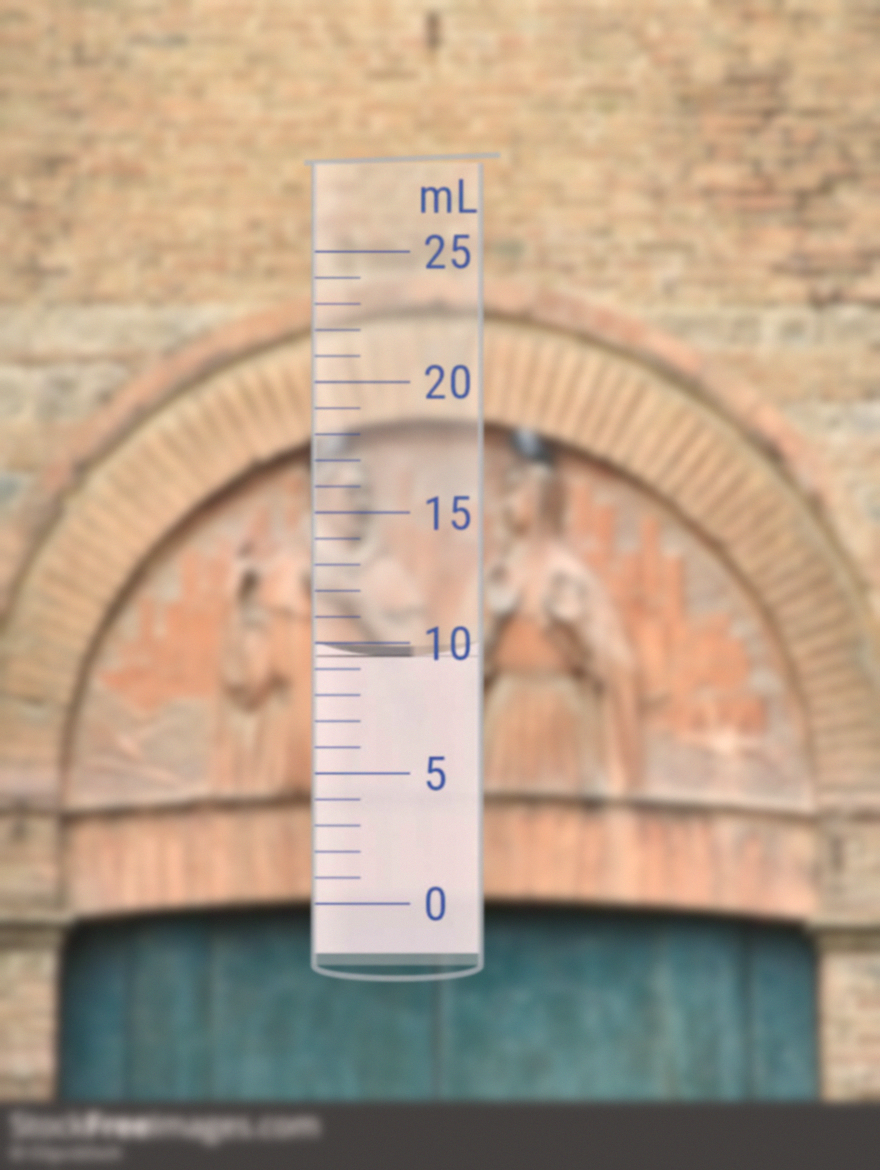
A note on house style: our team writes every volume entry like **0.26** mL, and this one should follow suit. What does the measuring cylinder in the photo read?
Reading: **9.5** mL
